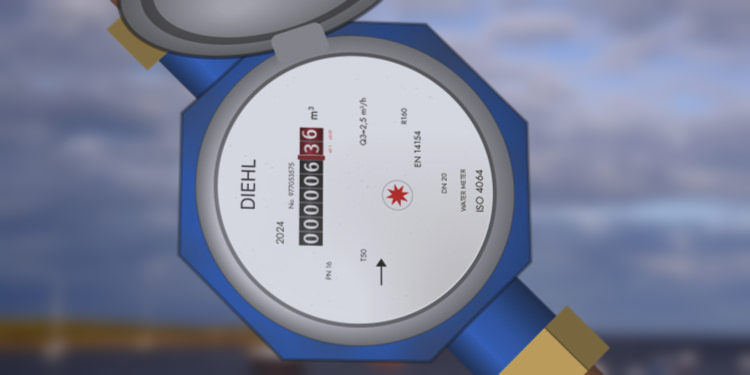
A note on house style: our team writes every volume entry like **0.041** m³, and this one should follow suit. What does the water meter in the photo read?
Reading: **6.36** m³
